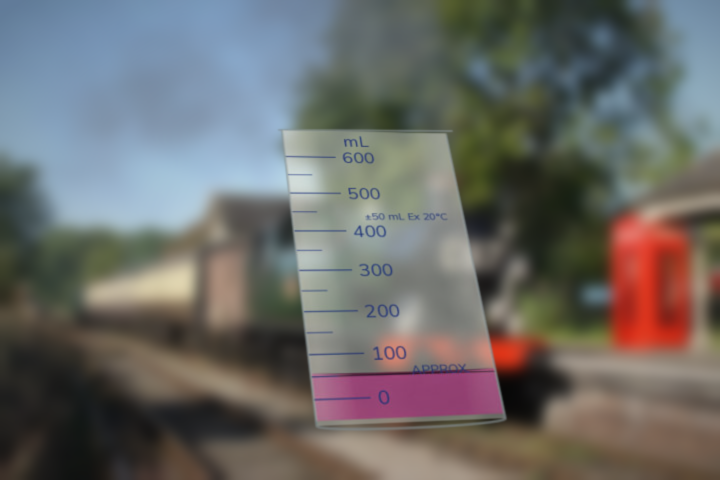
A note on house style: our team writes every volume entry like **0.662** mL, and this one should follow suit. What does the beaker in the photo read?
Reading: **50** mL
